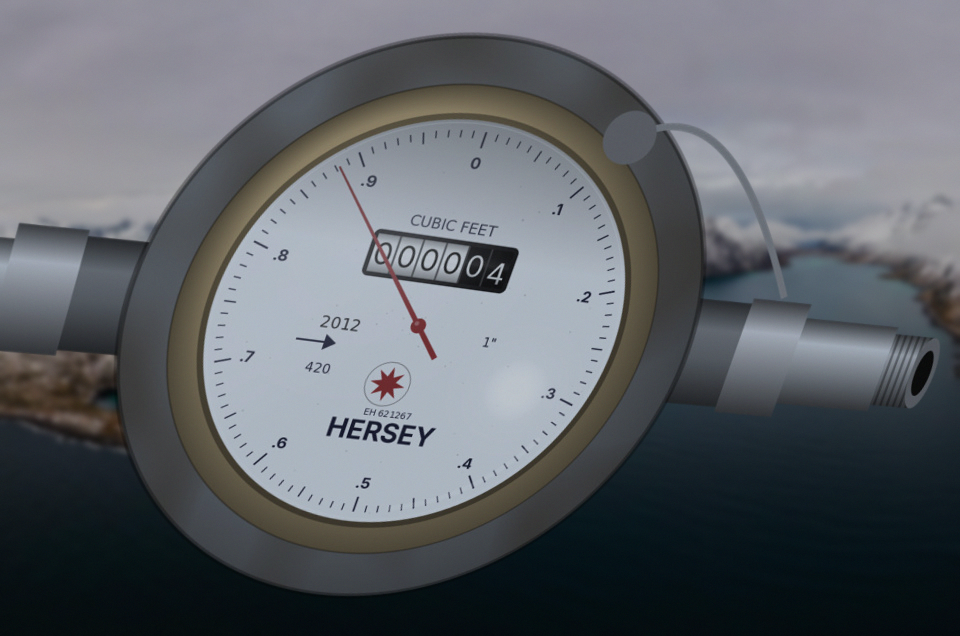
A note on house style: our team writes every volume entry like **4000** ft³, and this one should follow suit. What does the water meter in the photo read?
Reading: **3.88** ft³
